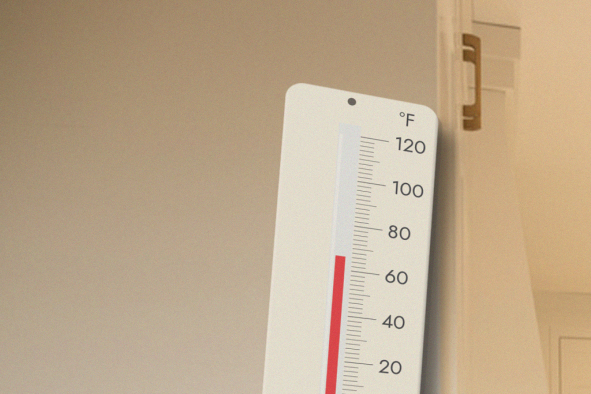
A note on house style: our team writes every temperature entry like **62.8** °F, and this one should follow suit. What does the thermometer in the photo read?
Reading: **66** °F
